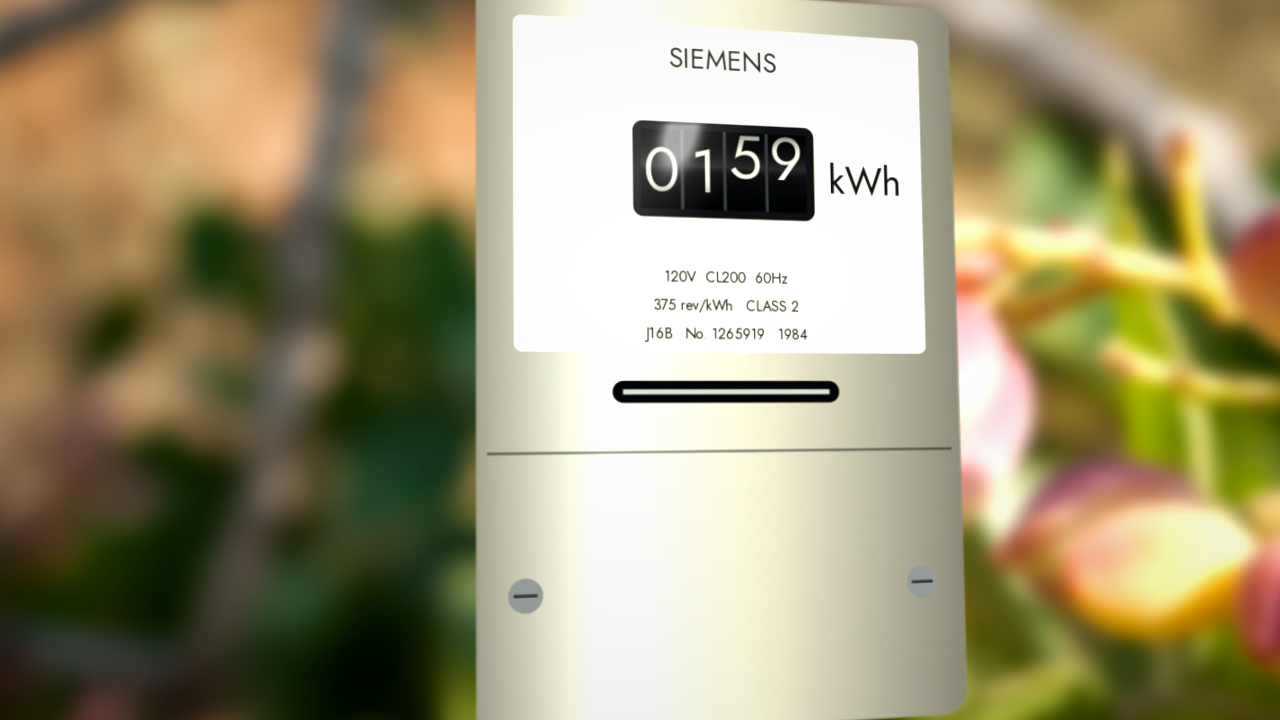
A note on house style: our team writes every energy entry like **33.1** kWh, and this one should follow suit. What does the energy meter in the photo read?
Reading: **159** kWh
